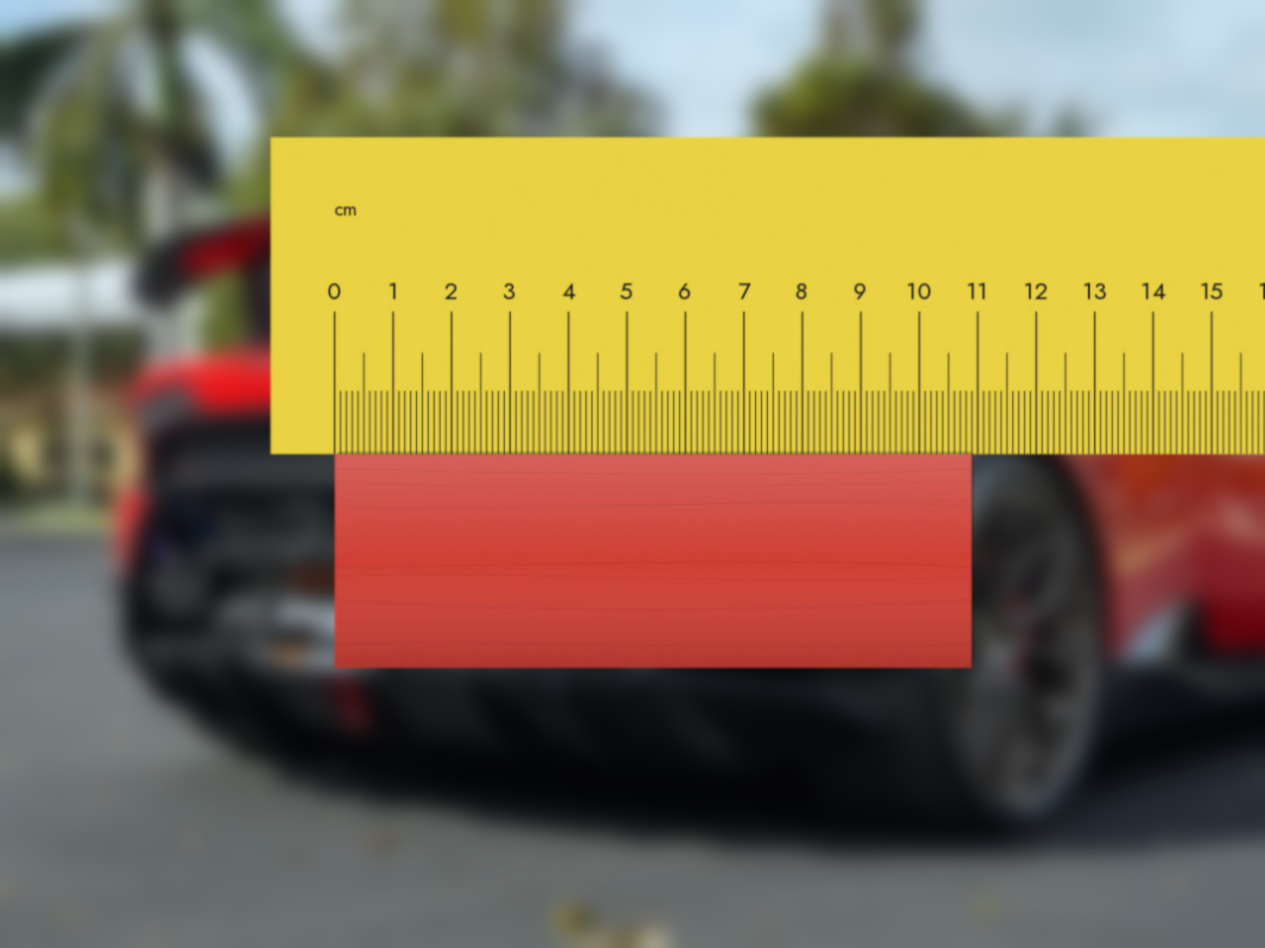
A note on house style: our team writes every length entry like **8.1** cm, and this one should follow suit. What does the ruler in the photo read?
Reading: **10.9** cm
